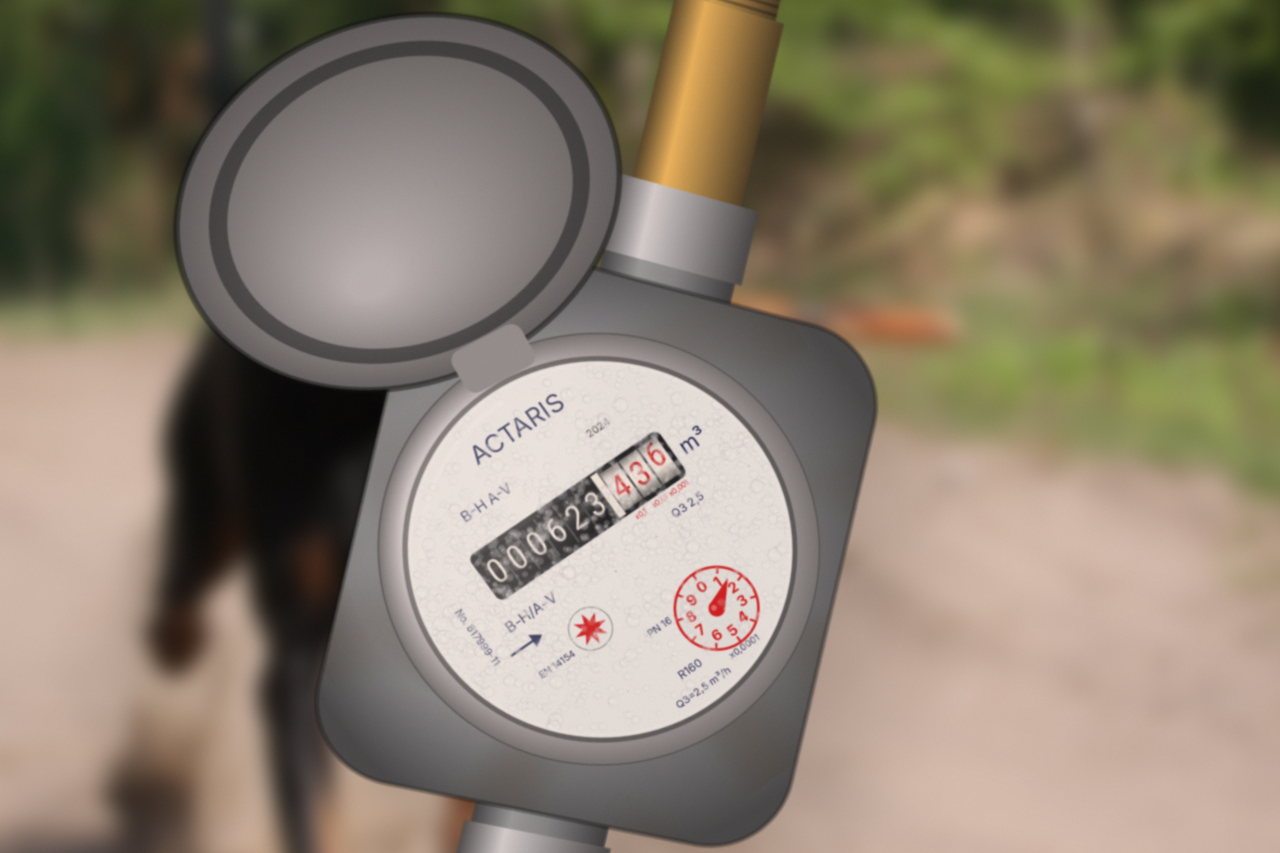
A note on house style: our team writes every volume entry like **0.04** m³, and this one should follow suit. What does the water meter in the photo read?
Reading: **623.4361** m³
